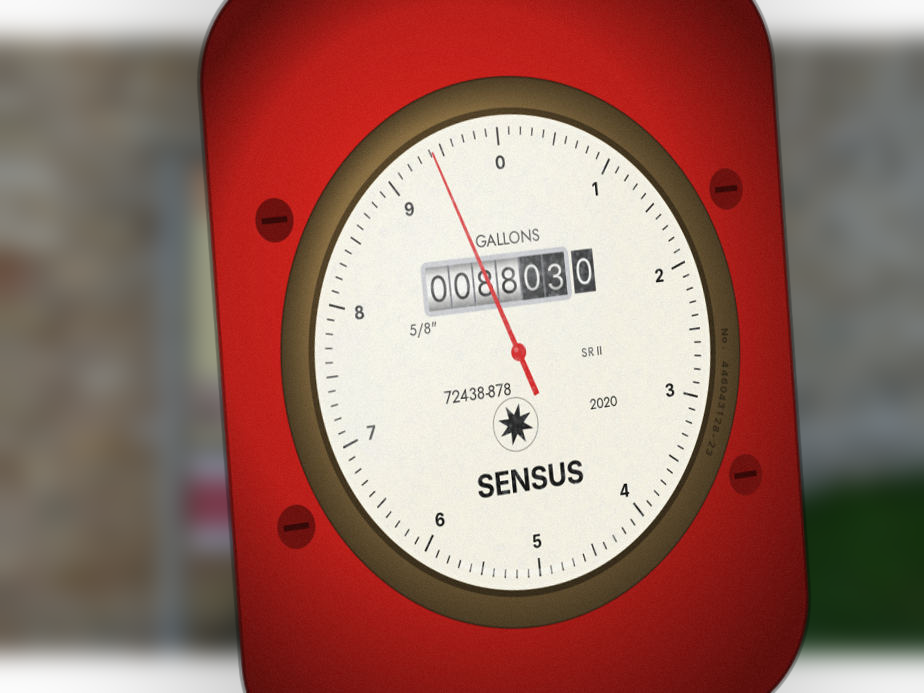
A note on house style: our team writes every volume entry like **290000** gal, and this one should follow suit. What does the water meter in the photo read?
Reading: **88029.4** gal
